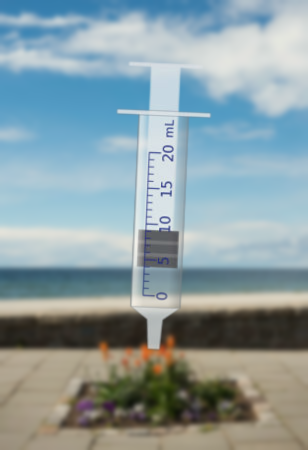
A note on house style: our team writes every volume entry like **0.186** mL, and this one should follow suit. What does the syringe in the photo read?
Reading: **4** mL
